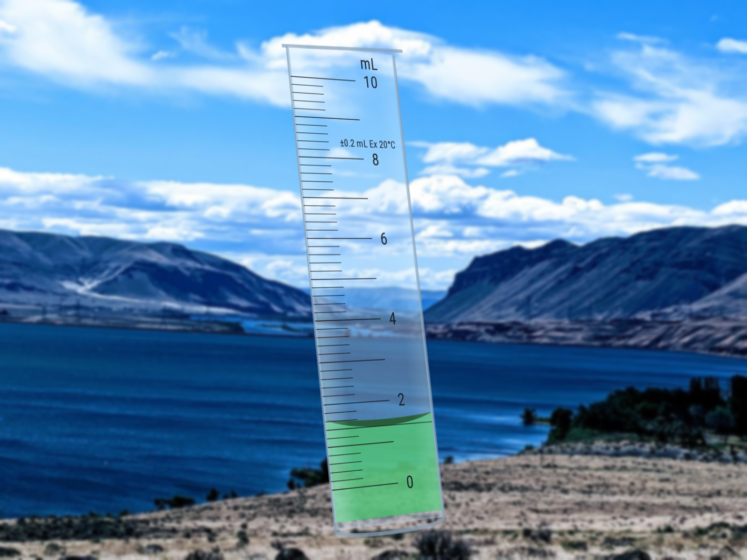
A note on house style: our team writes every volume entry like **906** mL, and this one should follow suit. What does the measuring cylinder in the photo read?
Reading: **1.4** mL
